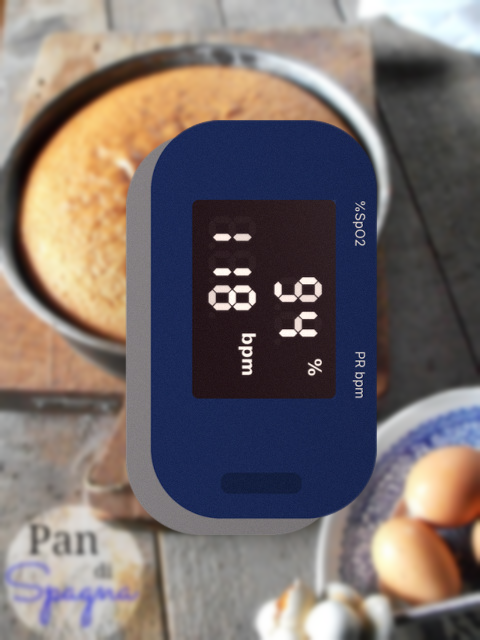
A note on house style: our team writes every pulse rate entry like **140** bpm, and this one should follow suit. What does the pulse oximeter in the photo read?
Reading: **118** bpm
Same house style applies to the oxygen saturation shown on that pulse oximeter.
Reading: **94** %
